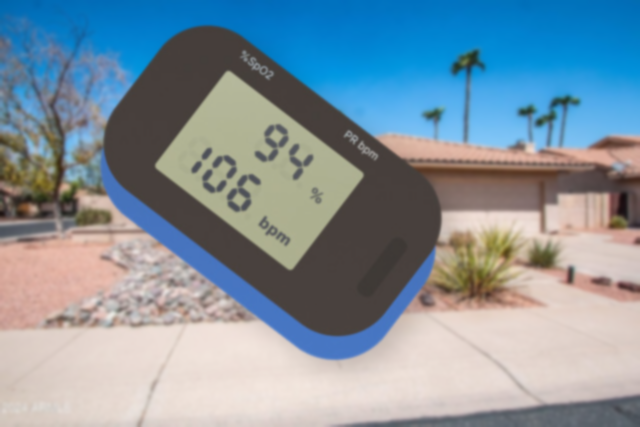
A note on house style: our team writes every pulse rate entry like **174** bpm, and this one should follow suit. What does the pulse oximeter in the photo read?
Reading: **106** bpm
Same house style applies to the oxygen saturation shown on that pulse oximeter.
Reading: **94** %
